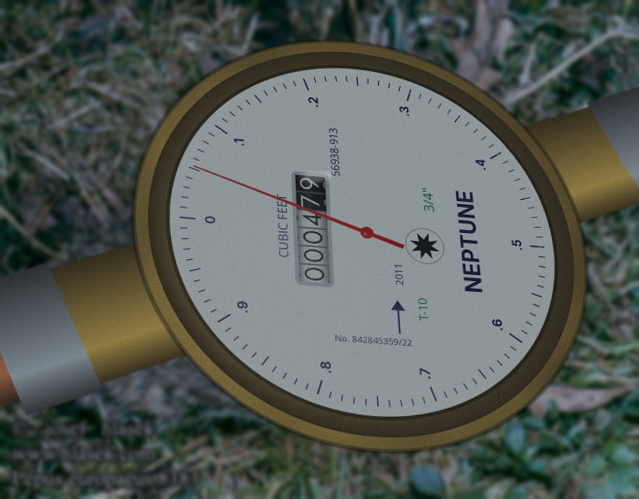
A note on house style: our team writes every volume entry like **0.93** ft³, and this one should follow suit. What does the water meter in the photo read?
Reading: **479.05** ft³
